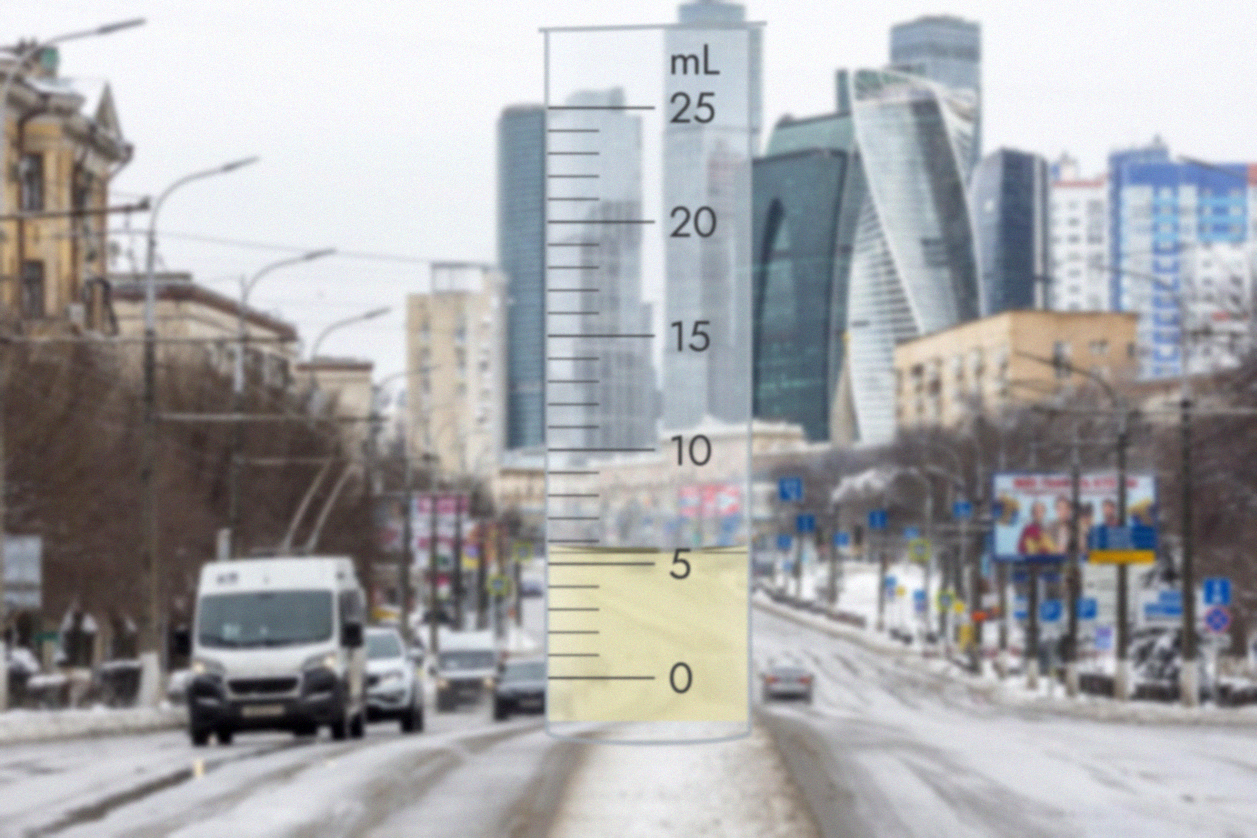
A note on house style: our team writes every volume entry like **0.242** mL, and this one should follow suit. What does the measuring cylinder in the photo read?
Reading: **5.5** mL
